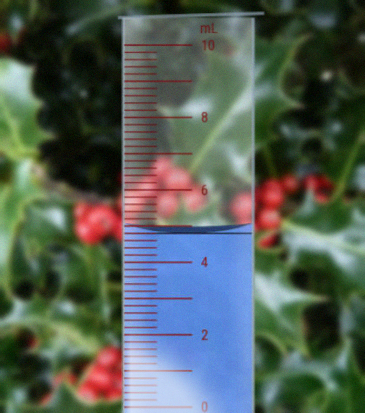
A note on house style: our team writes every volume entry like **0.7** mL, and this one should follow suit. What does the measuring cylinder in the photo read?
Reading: **4.8** mL
